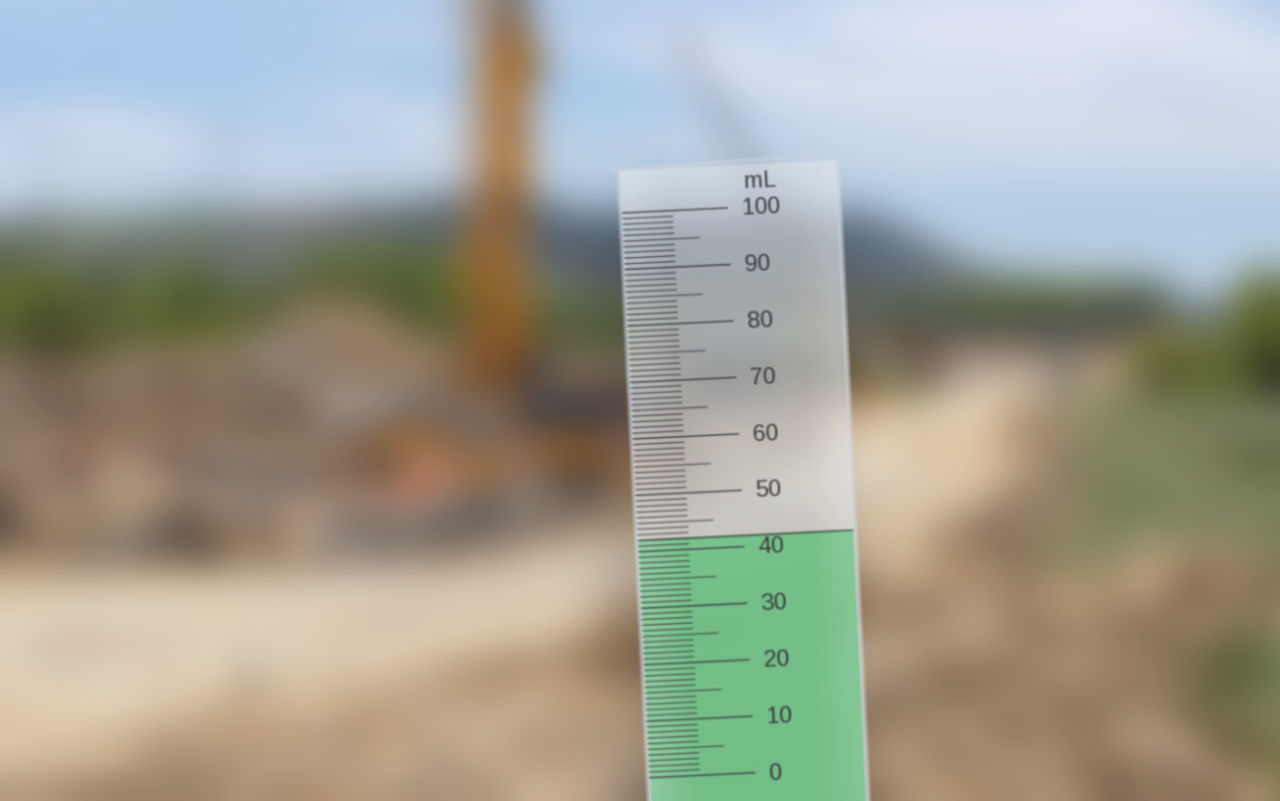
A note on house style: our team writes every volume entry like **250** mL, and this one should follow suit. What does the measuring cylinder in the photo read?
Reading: **42** mL
